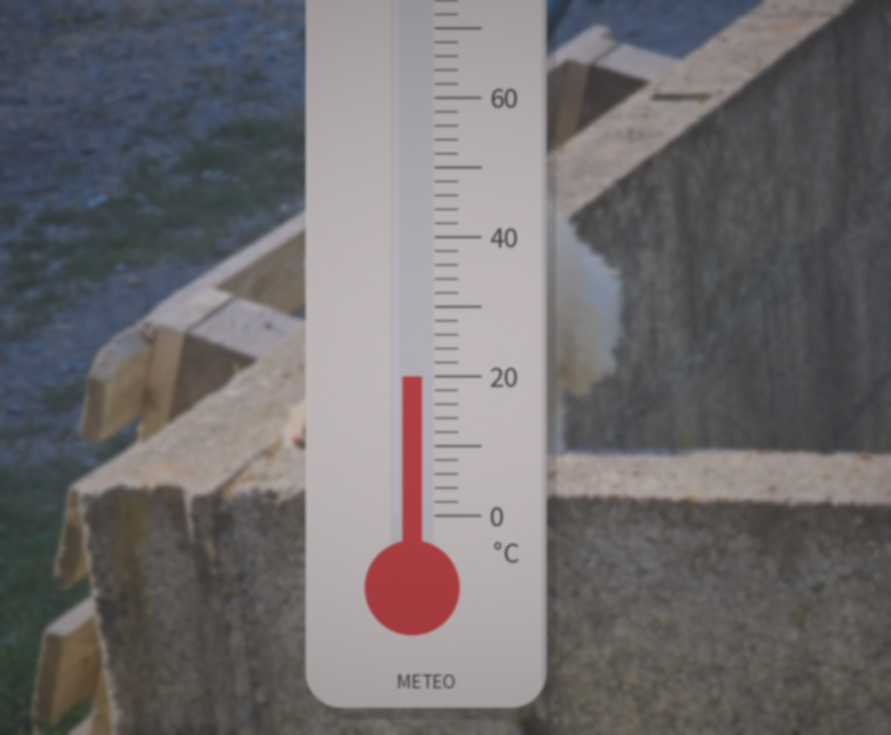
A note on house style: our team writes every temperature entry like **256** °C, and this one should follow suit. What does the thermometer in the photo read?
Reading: **20** °C
